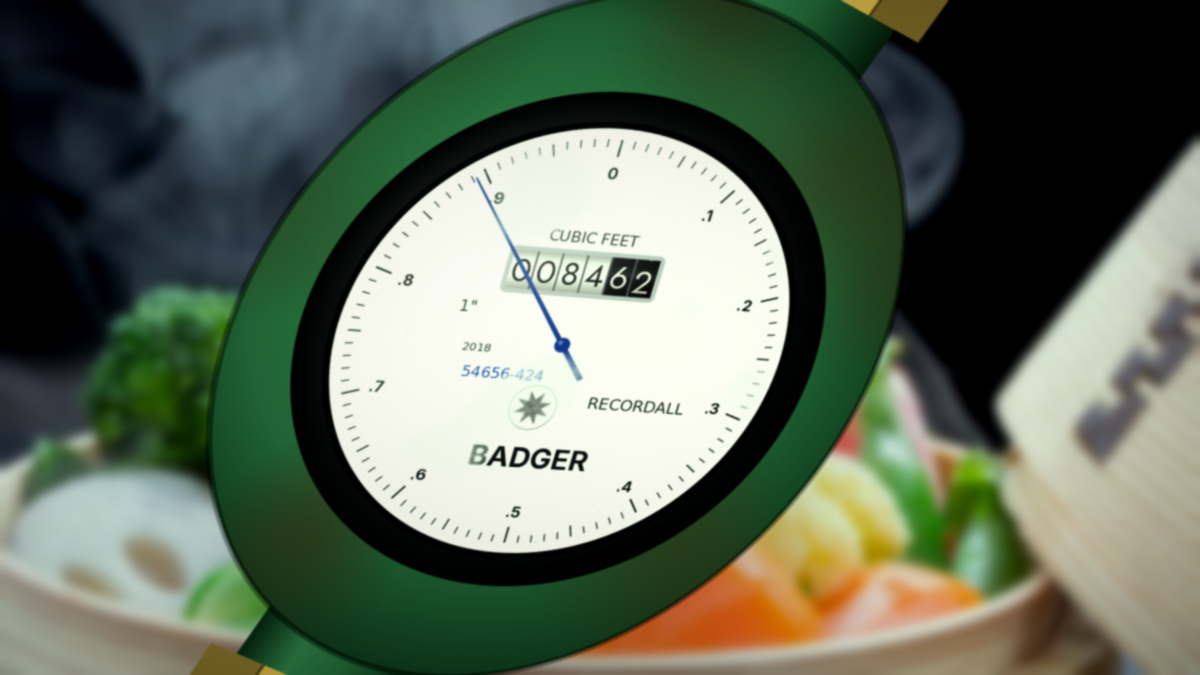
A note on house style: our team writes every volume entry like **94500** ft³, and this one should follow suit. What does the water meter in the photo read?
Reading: **8461.89** ft³
